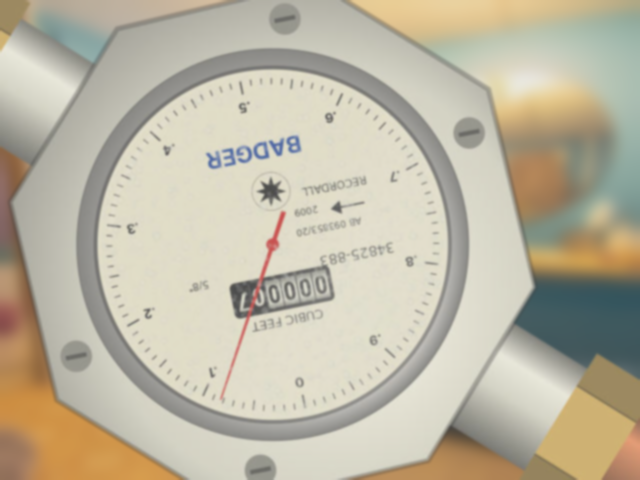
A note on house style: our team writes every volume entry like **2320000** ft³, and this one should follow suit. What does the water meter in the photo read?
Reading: **7.08** ft³
